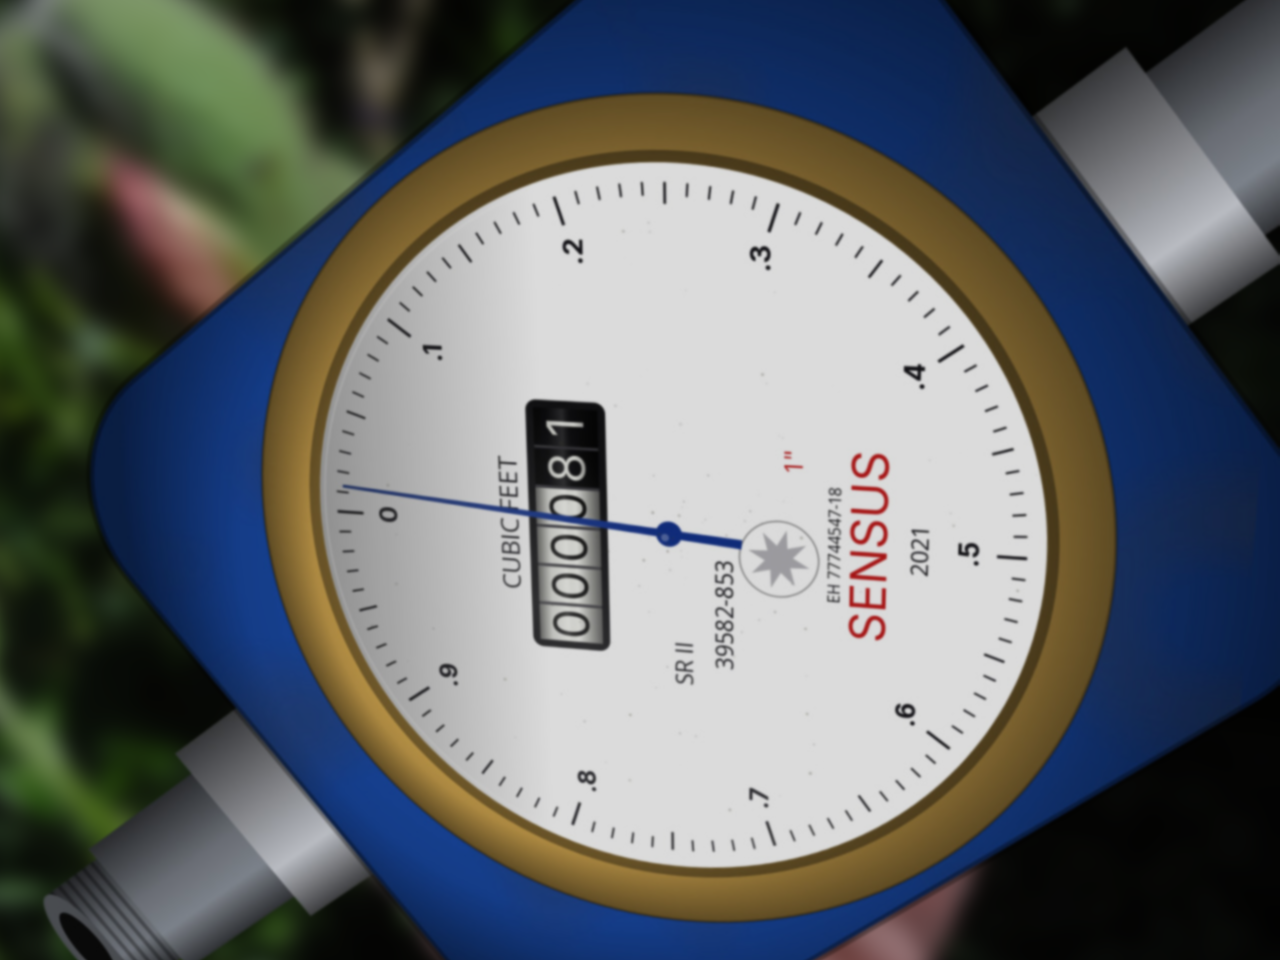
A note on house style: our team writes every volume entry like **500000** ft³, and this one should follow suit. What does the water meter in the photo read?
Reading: **81.01** ft³
